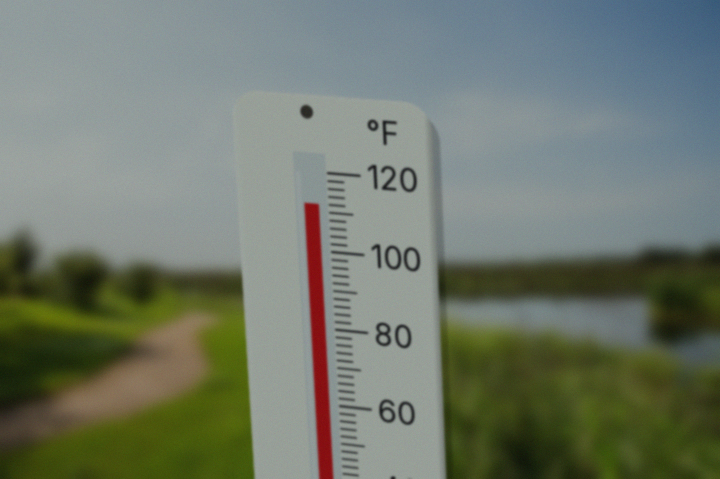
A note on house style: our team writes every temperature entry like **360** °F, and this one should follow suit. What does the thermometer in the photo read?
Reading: **112** °F
